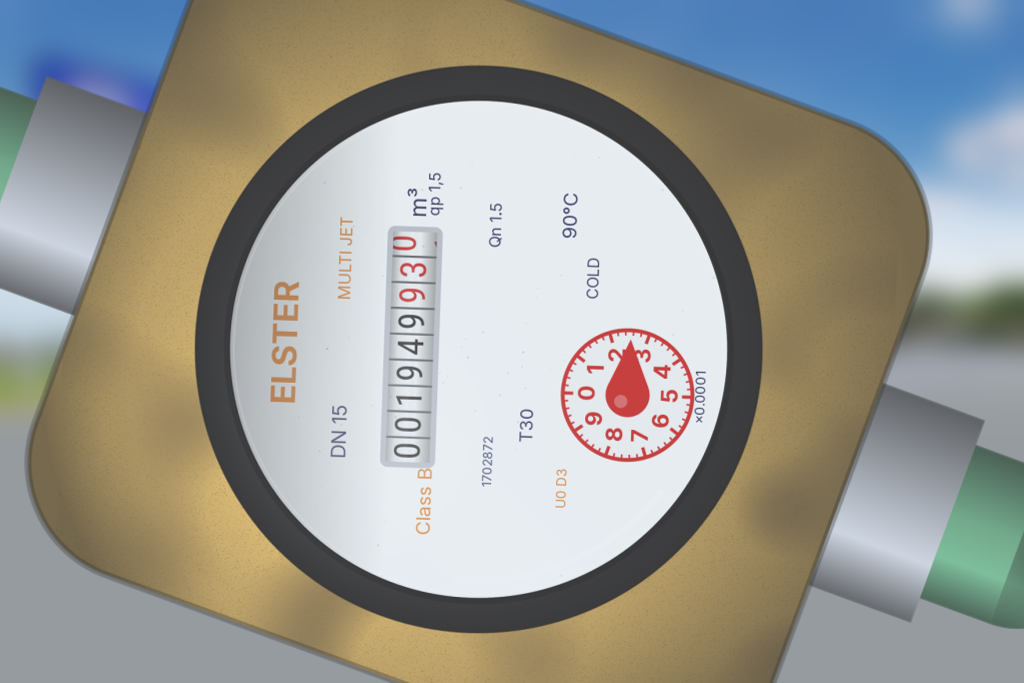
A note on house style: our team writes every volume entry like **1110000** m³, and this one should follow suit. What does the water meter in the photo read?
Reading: **1949.9302** m³
